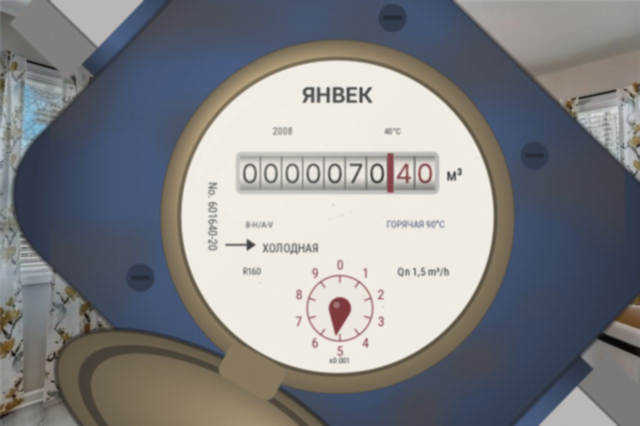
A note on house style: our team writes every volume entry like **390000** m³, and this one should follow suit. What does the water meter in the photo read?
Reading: **70.405** m³
